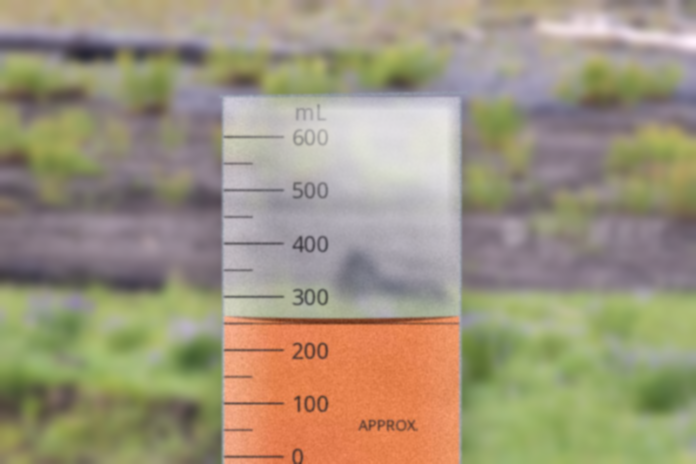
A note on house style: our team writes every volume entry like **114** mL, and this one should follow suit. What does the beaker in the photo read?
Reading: **250** mL
